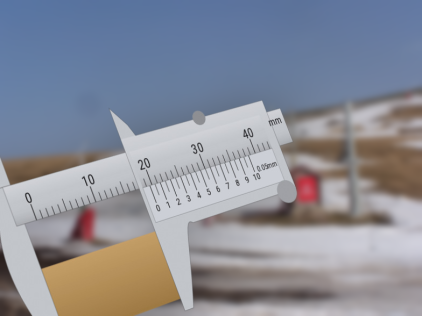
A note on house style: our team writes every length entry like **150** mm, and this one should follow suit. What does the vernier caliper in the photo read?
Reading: **19.6** mm
